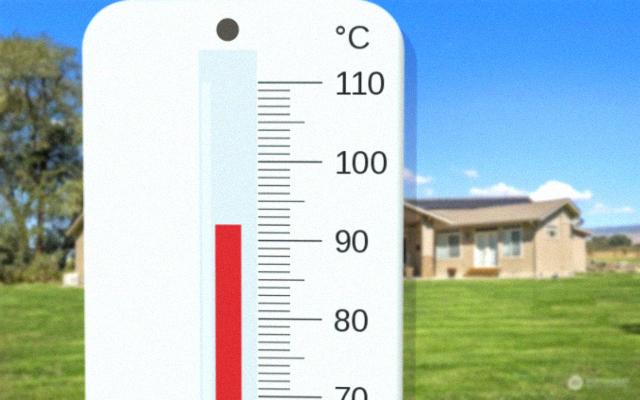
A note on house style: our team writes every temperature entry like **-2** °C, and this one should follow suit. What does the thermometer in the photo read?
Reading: **92** °C
